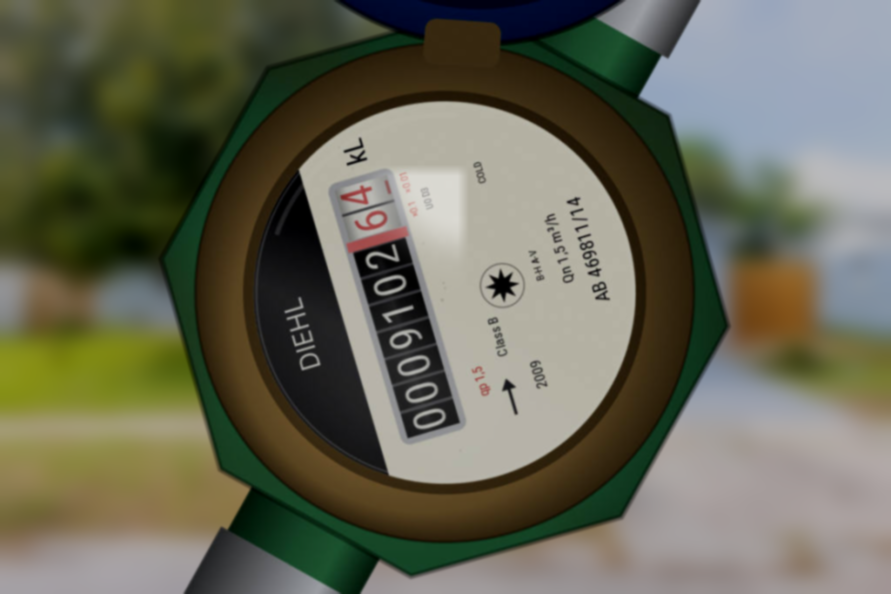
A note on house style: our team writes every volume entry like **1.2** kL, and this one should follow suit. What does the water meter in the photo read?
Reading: **9102.64** kL
